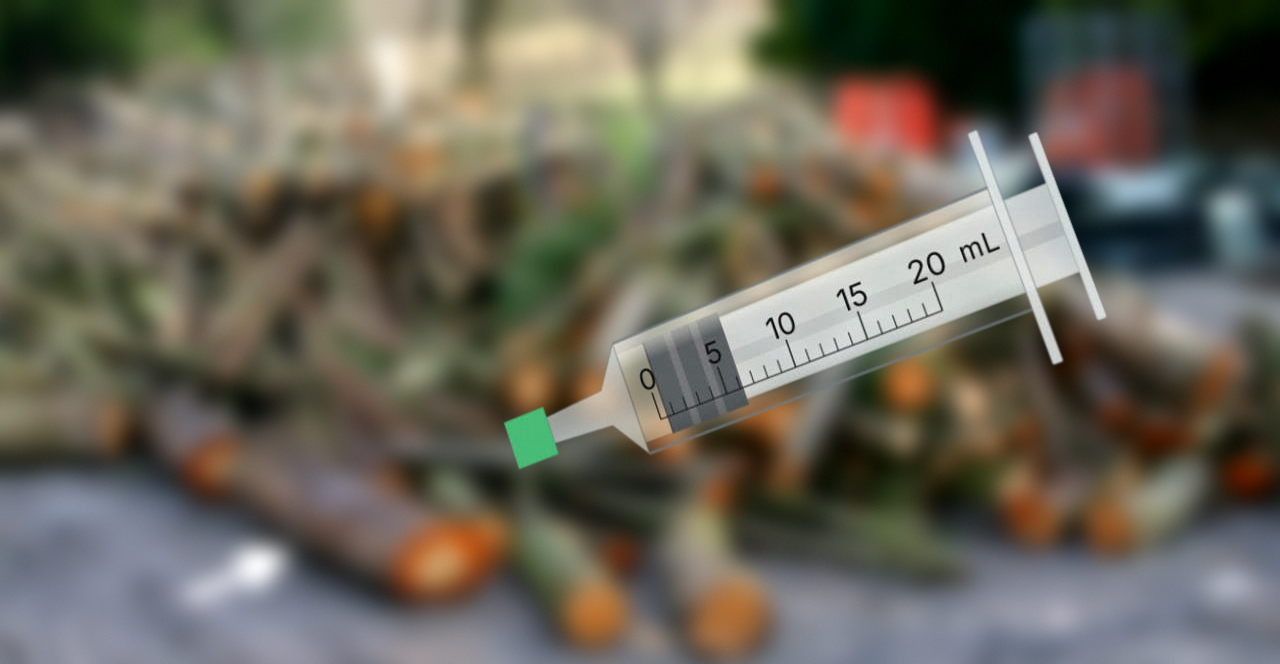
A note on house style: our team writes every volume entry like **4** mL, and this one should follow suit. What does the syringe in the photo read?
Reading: **0.5** mL
